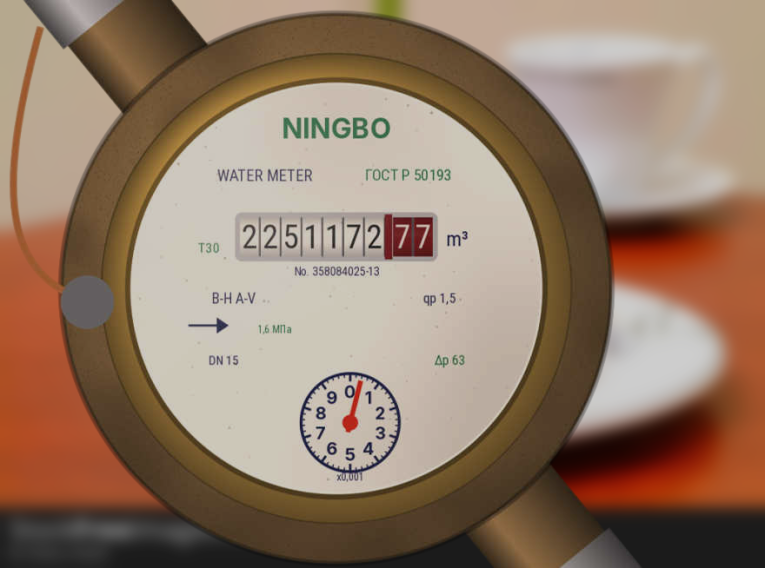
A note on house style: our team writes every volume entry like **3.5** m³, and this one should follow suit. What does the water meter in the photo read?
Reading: **2251172.770** m³
